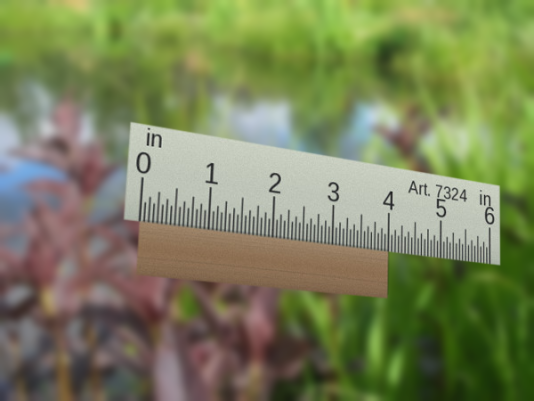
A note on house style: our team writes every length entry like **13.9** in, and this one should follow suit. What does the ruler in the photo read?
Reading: **4** in
